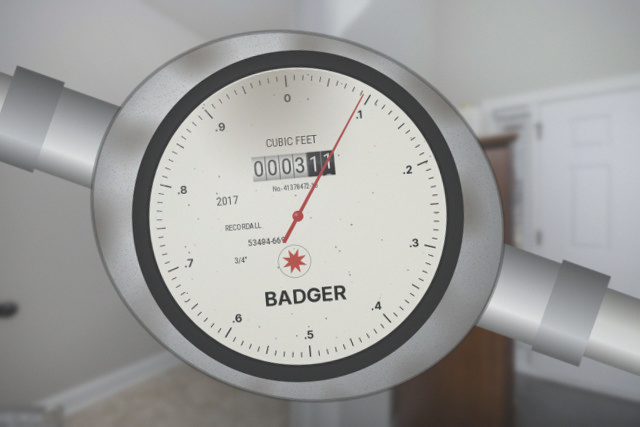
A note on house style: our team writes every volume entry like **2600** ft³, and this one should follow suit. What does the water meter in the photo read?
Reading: **311.09** ft³
